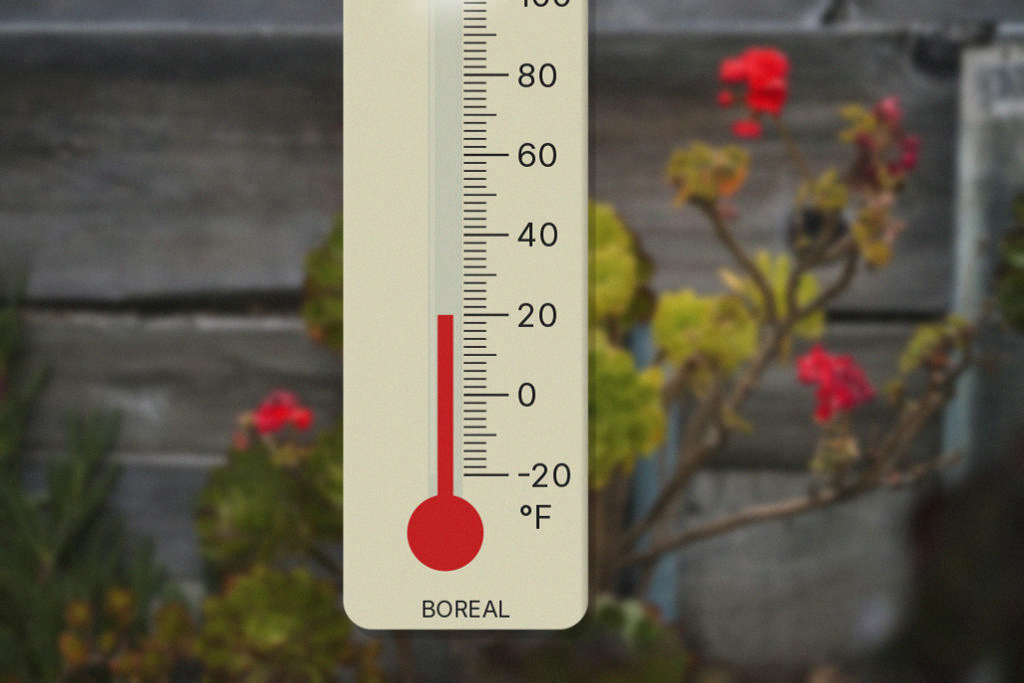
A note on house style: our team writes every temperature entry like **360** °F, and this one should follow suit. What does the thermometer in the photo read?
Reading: **20** °F
